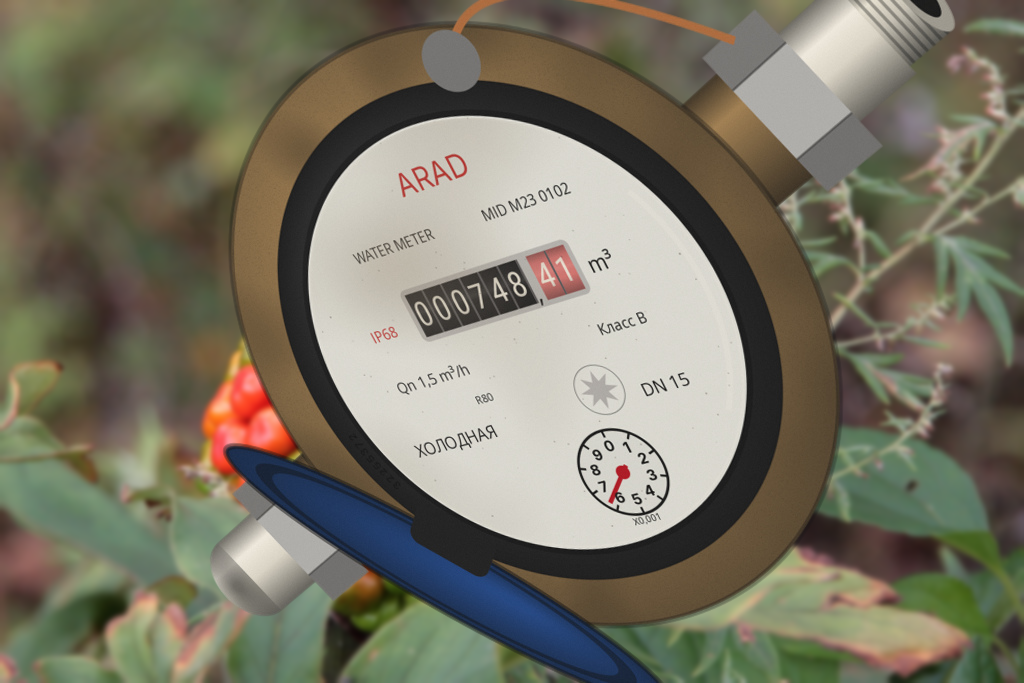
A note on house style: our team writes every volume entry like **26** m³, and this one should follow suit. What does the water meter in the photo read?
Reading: **748.416** m³
